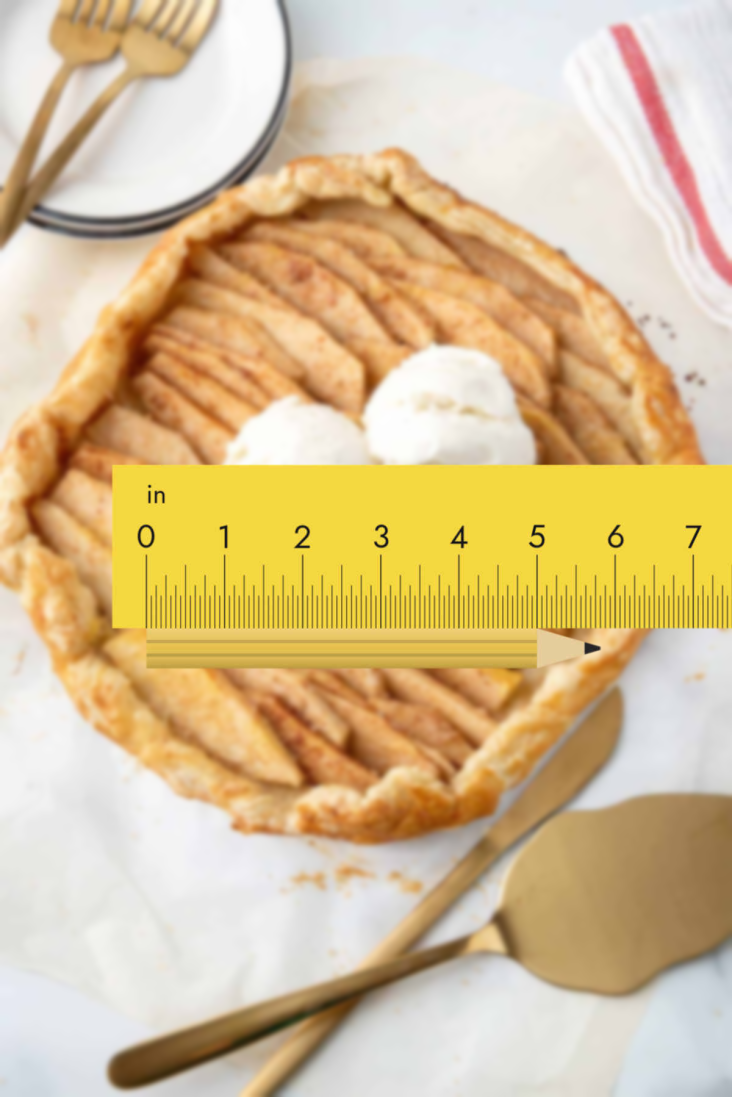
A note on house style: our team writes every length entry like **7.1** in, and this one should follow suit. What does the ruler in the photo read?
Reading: **5.8125** in
